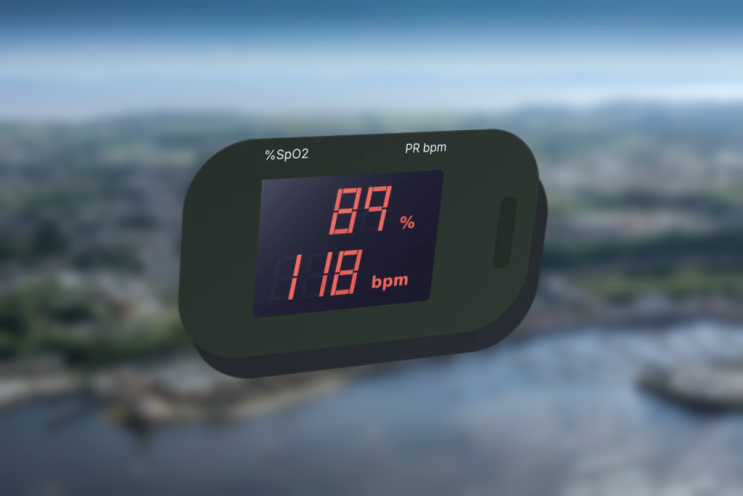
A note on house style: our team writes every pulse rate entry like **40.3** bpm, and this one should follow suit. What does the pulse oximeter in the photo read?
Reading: **118** bpm
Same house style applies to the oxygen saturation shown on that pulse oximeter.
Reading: **89** %
